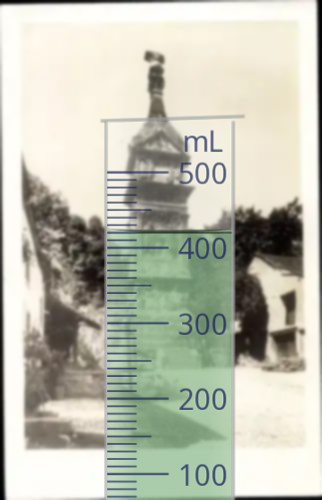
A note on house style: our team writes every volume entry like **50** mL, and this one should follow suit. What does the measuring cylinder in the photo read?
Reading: **420** mL
